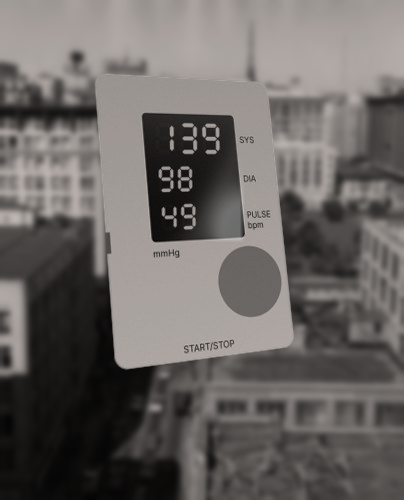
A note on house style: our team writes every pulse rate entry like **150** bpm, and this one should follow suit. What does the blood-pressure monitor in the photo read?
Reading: **49** bpm
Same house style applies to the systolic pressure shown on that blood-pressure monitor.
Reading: **139** mmHg
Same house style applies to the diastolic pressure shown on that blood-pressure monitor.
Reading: **98** mmHg
